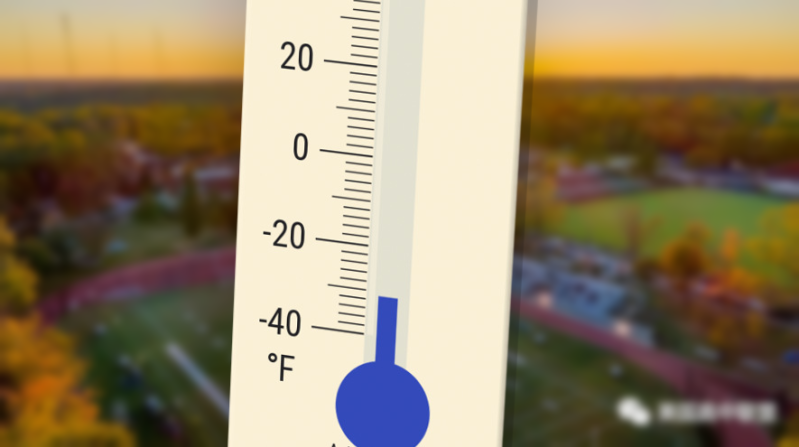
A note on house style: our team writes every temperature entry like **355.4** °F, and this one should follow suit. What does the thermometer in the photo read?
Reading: **-31** °F
